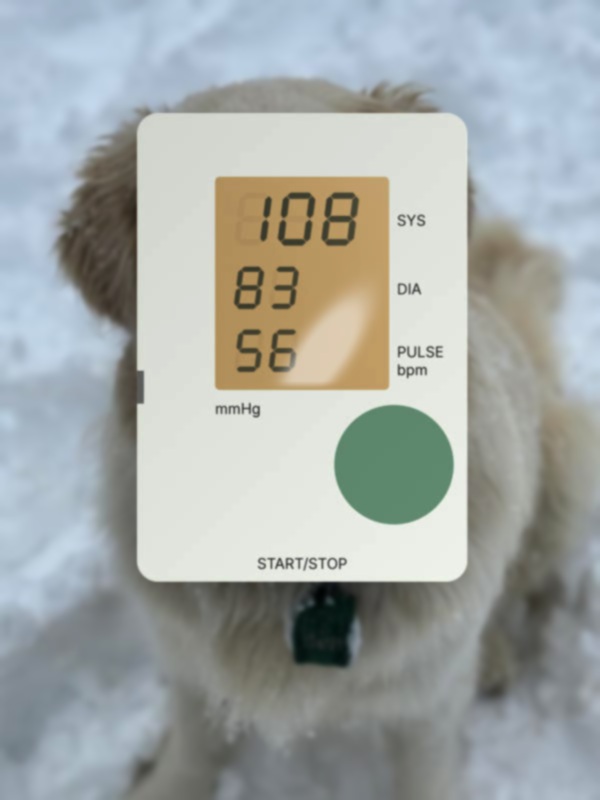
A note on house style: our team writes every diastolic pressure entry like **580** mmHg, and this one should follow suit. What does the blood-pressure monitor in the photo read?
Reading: **83** mmHg
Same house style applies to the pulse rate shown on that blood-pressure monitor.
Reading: **56** bpm
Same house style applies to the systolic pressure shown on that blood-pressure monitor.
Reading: **108** mmHg
